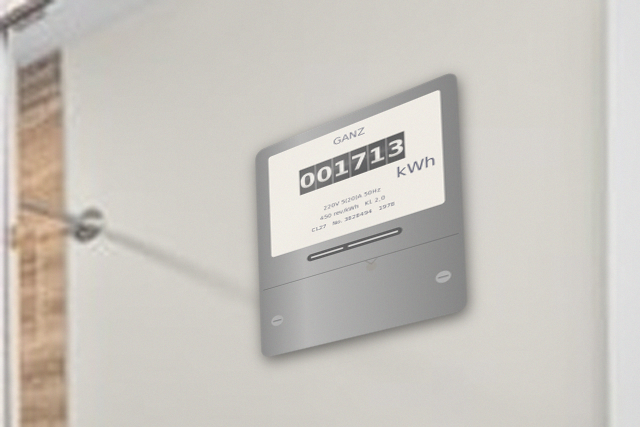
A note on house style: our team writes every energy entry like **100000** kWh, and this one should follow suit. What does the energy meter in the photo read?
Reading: **1713** kWh
